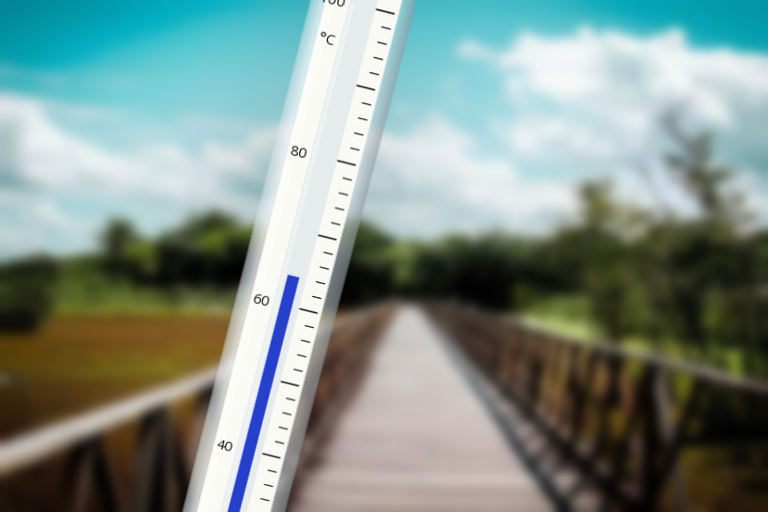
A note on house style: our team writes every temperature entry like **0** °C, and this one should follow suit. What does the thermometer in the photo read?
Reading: **64** °C
